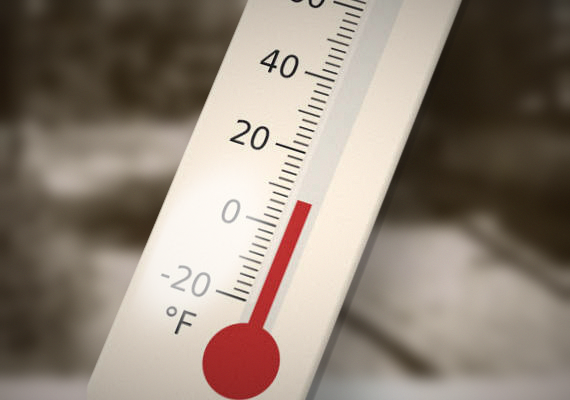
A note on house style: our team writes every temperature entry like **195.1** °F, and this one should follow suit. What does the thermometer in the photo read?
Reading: **8** °F
